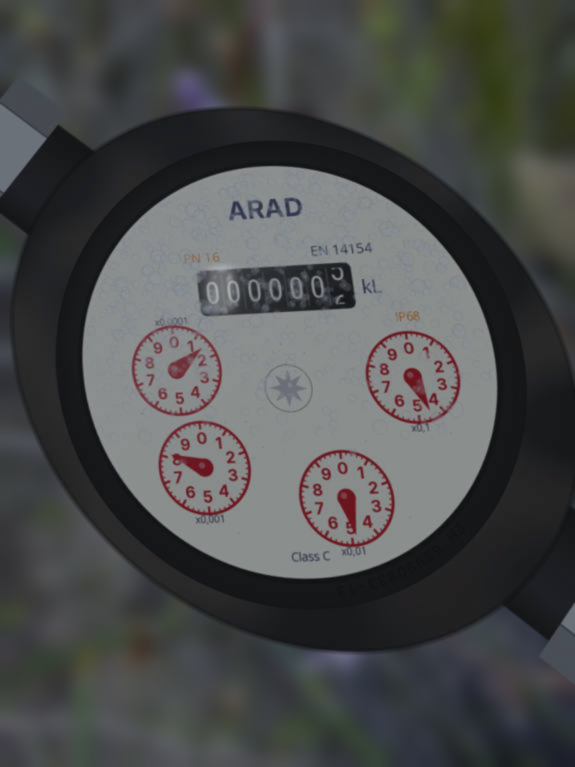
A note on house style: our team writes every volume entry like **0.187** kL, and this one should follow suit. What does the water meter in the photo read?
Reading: **5.4481** kL
